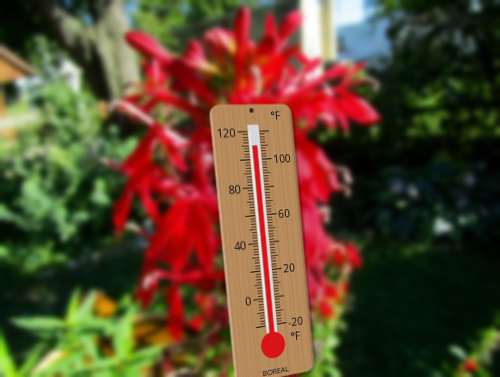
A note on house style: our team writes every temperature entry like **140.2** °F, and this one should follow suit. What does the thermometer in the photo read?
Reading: **110** °F
